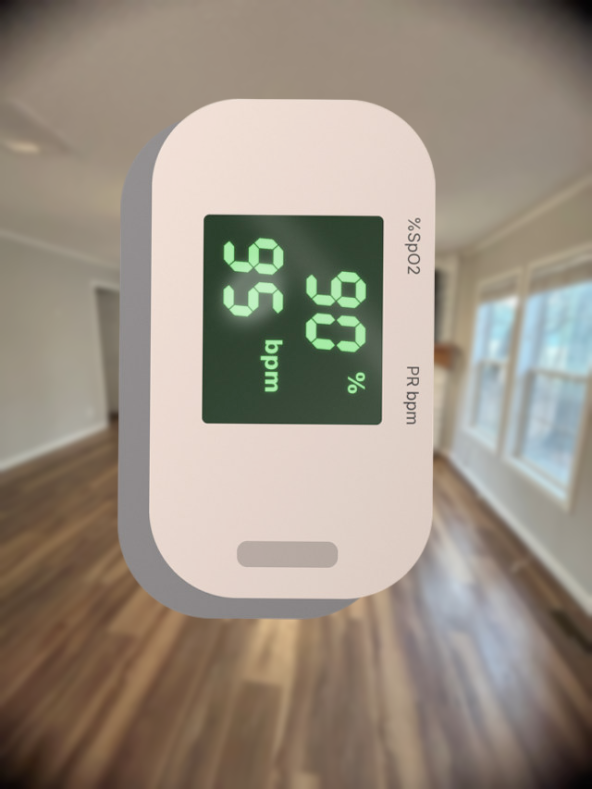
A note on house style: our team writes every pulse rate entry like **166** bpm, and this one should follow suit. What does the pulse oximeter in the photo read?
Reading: **95** bpm
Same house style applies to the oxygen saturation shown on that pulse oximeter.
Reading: **90** %
